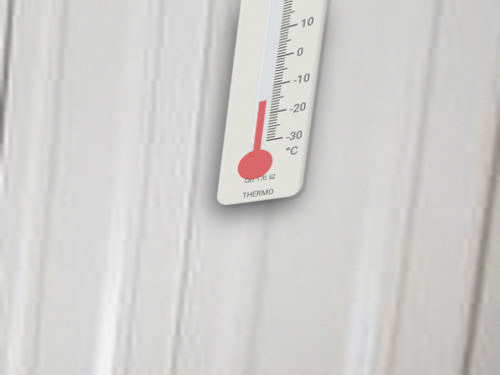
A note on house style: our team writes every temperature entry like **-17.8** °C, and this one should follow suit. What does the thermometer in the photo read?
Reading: **-15** °C
